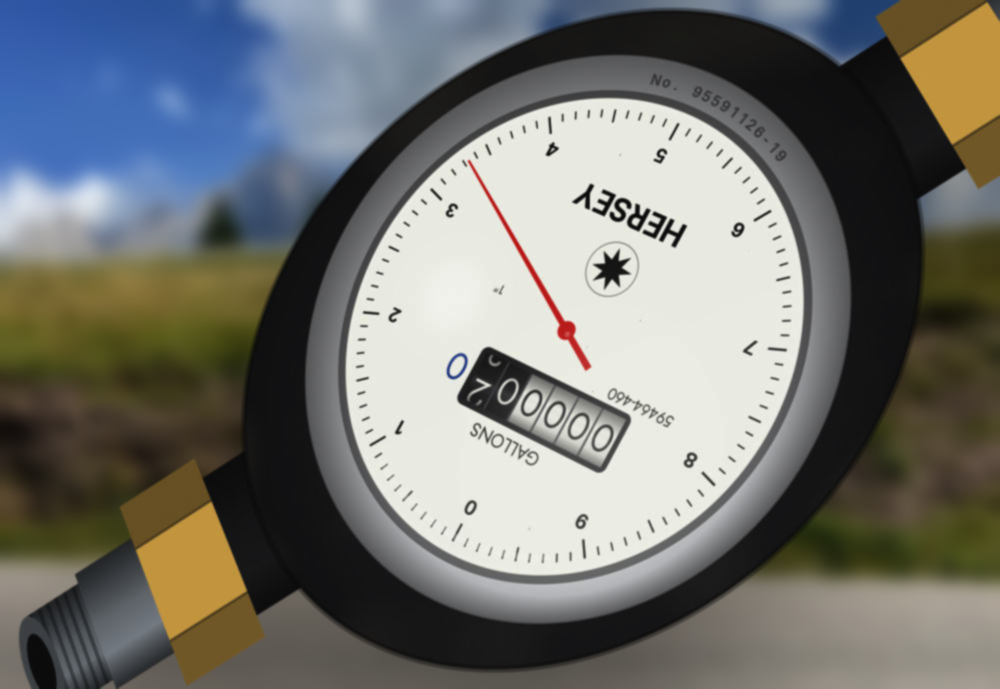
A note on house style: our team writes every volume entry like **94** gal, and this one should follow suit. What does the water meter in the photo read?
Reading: **23.3** gal
